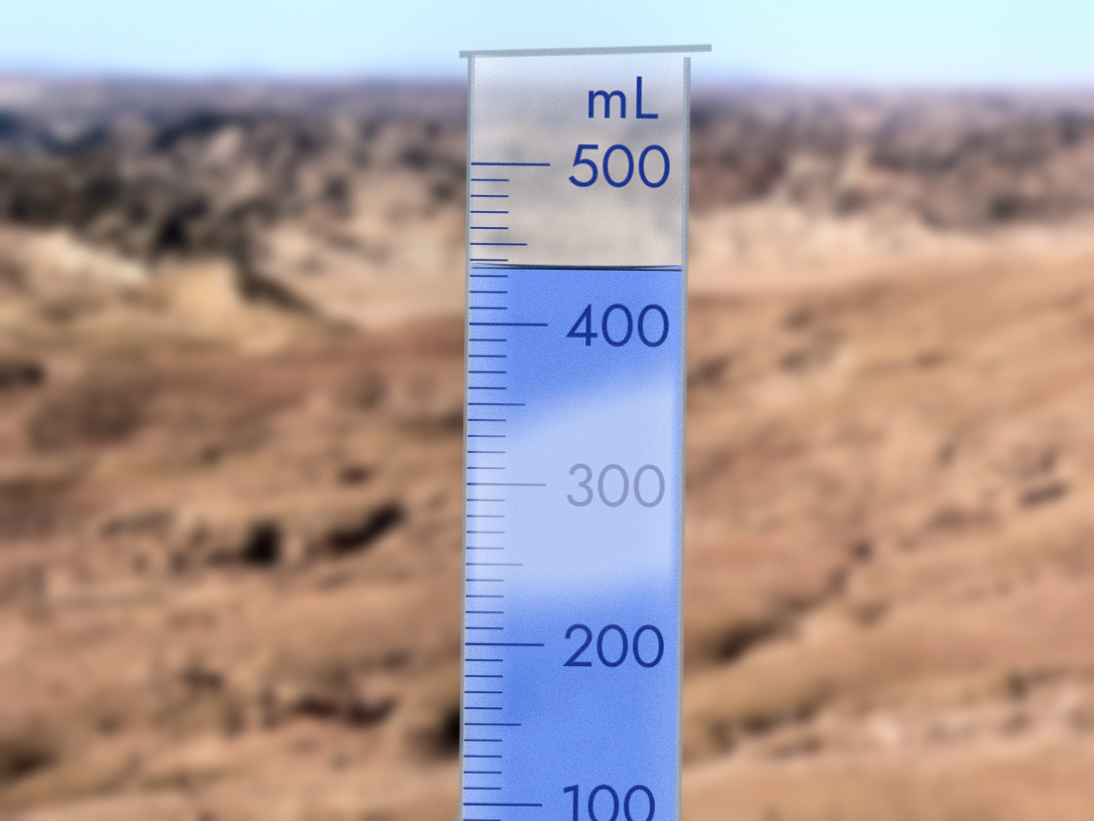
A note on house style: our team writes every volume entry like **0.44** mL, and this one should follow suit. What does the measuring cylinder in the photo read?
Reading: **435** mL
